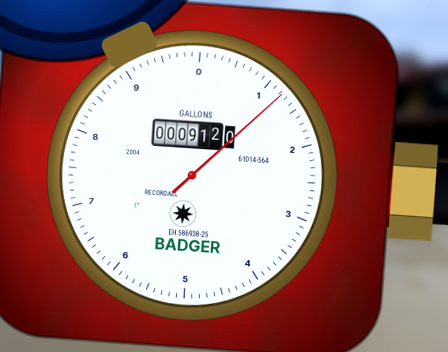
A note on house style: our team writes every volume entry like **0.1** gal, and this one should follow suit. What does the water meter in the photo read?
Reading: **9121.2** gal
